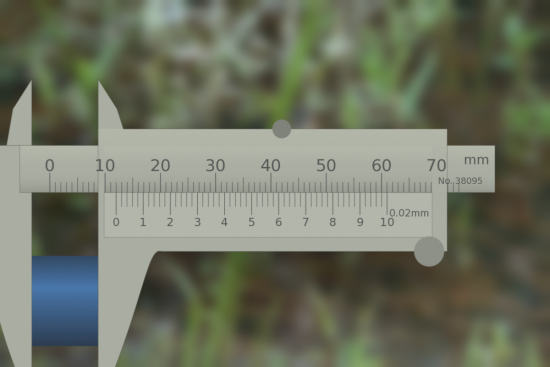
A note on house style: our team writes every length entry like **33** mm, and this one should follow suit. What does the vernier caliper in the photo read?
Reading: **12.0** mm
